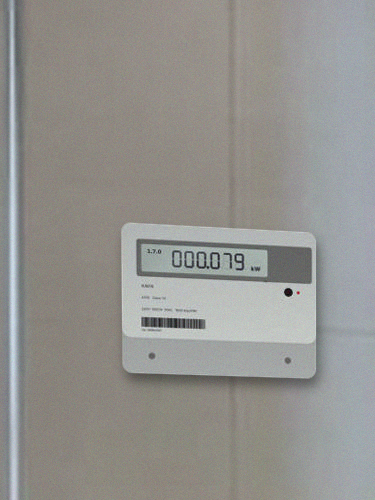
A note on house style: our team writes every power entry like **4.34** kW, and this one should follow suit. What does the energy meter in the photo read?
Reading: **0.079** kW
